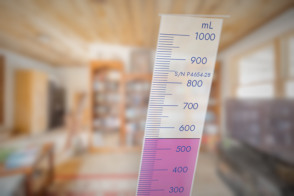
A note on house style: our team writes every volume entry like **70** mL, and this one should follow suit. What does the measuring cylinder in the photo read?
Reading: **550** mL
